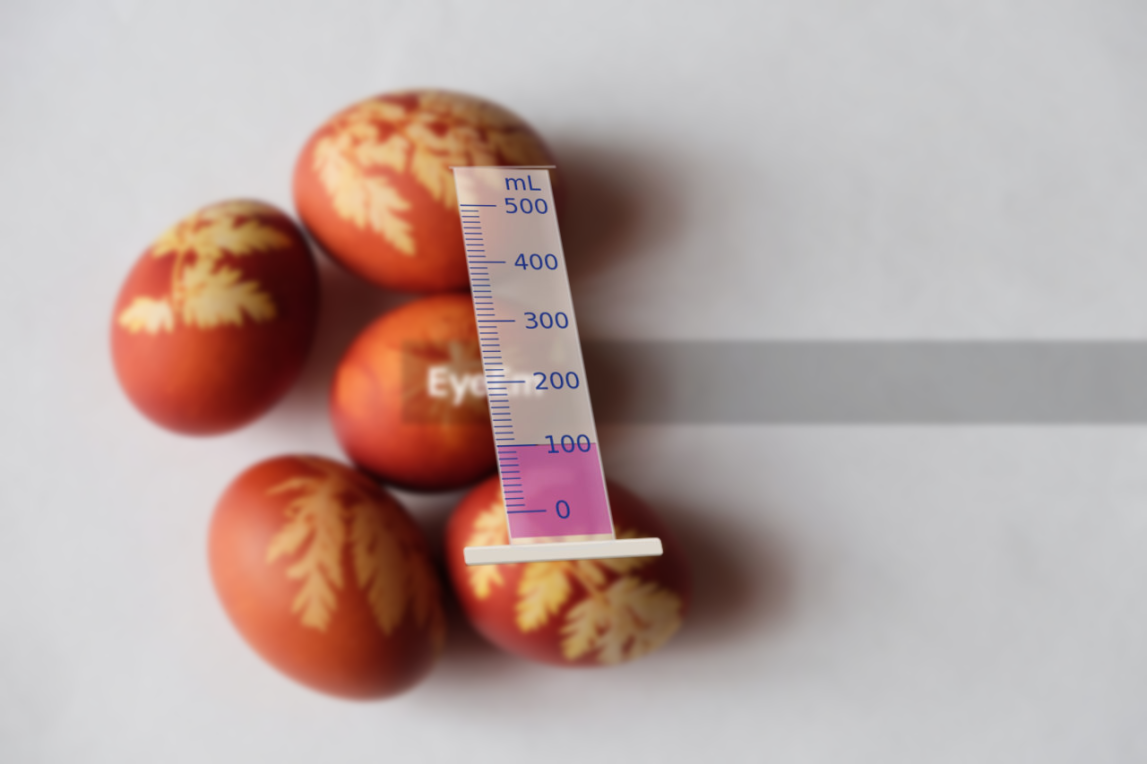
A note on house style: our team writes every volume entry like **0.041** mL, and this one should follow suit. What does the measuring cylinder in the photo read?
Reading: **100** mL
